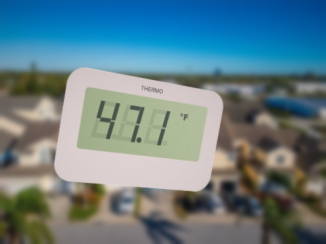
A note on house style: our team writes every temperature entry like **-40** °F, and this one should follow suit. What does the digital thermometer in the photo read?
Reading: **47.1** °F
